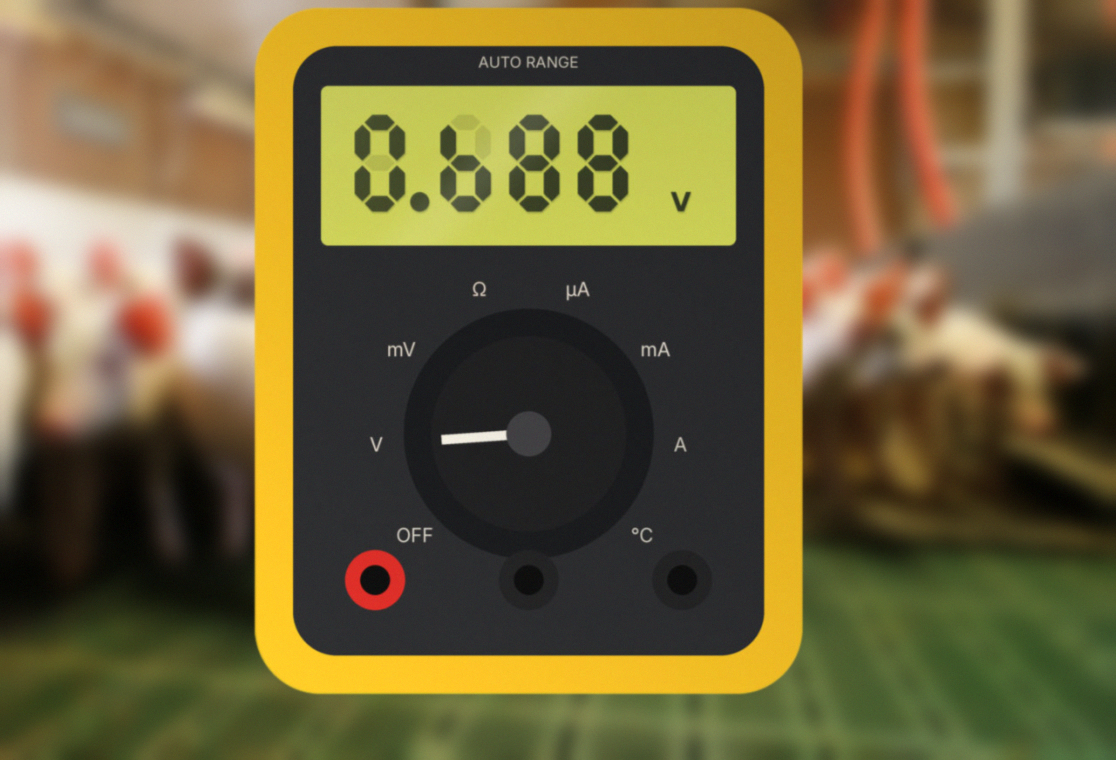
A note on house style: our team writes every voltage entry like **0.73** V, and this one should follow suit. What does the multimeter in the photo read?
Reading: **0.688** V
